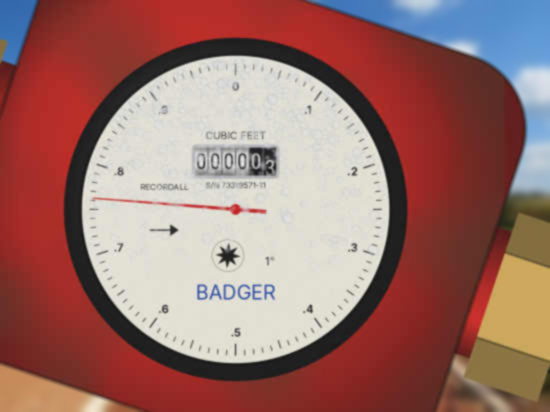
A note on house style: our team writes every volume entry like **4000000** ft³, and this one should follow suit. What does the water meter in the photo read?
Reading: **2.76** ft³
